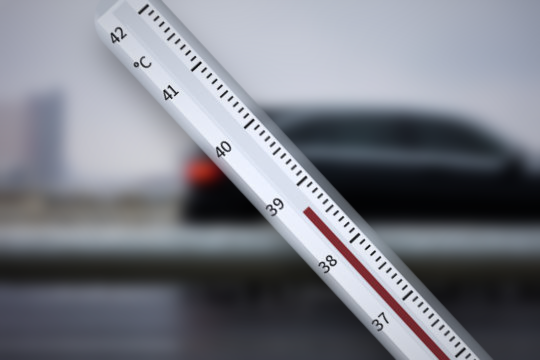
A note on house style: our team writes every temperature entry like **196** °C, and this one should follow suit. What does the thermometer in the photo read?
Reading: **38.7** °C
